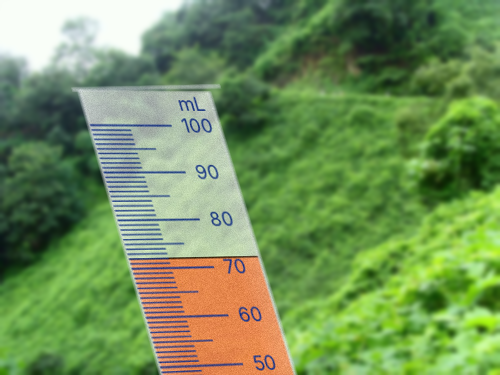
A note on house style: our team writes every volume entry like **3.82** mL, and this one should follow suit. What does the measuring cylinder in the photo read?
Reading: **72** mL
